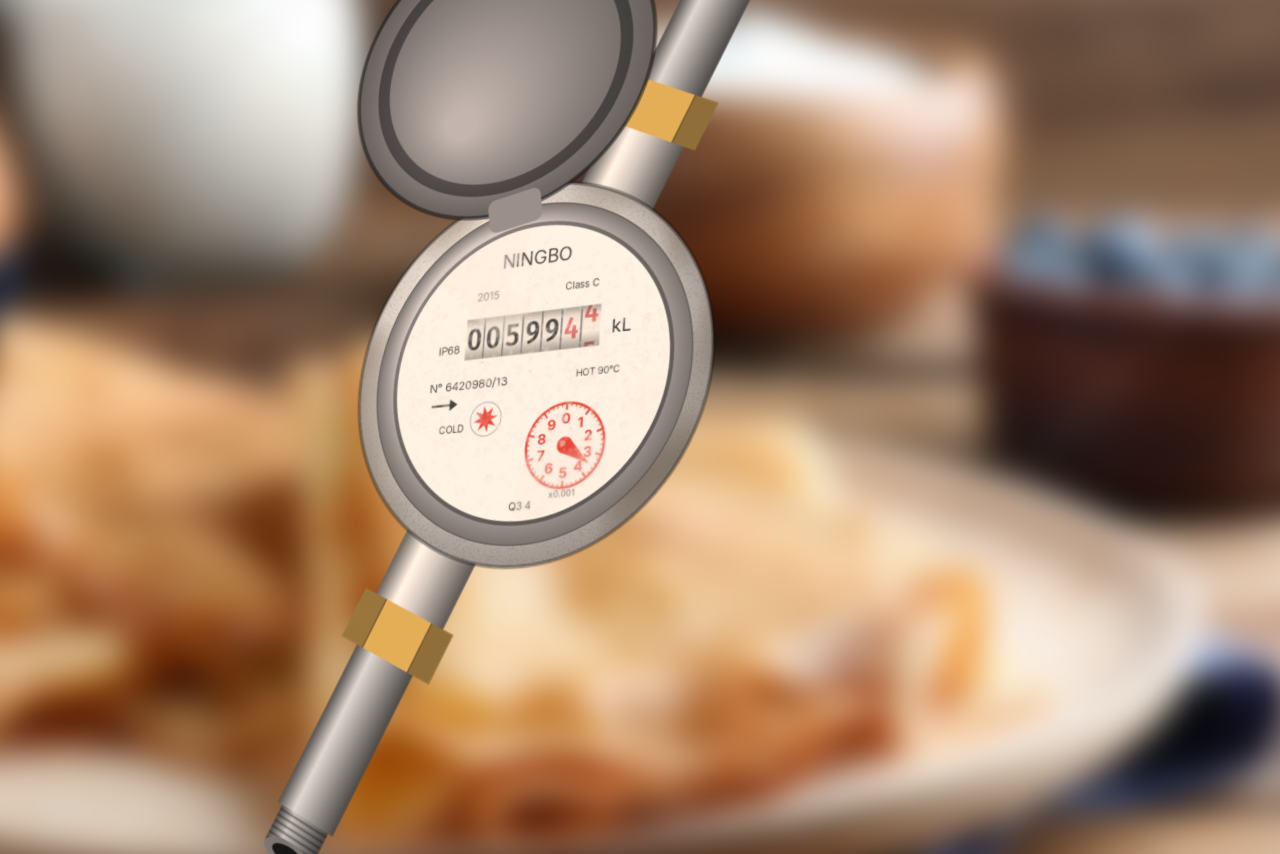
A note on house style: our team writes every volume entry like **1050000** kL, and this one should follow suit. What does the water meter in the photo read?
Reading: **599.443** kL
